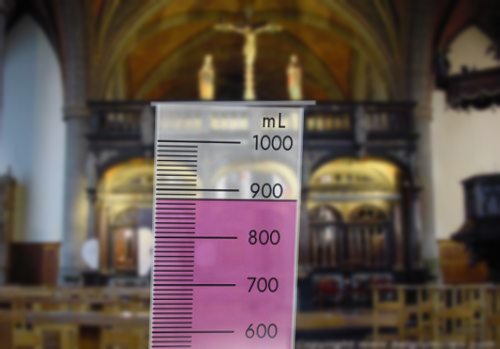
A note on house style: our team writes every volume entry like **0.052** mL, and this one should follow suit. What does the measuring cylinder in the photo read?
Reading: **880** mL
